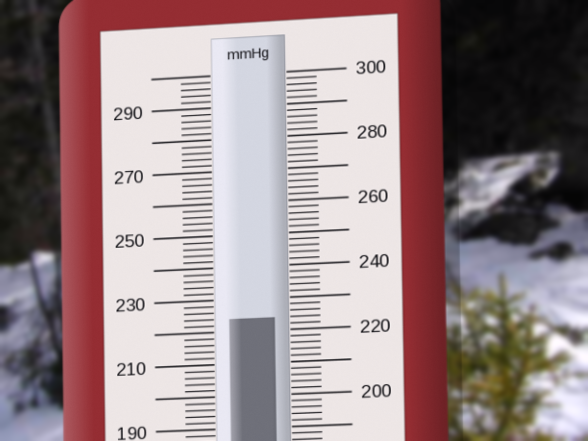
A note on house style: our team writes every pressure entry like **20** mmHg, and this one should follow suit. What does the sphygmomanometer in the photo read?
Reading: **224** mmHg
